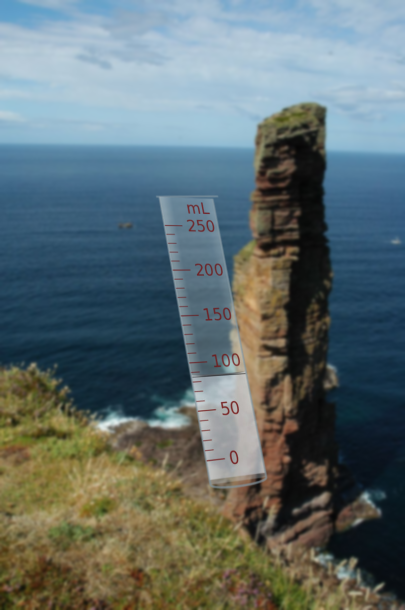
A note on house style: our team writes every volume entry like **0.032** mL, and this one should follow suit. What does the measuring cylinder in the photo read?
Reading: **85** mL
